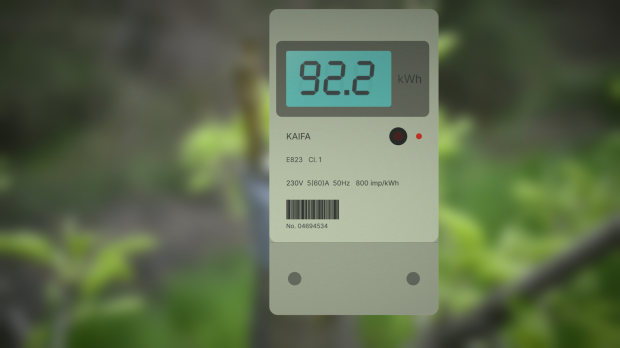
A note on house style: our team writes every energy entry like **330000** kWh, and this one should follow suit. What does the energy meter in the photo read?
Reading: **92.2** kWh
